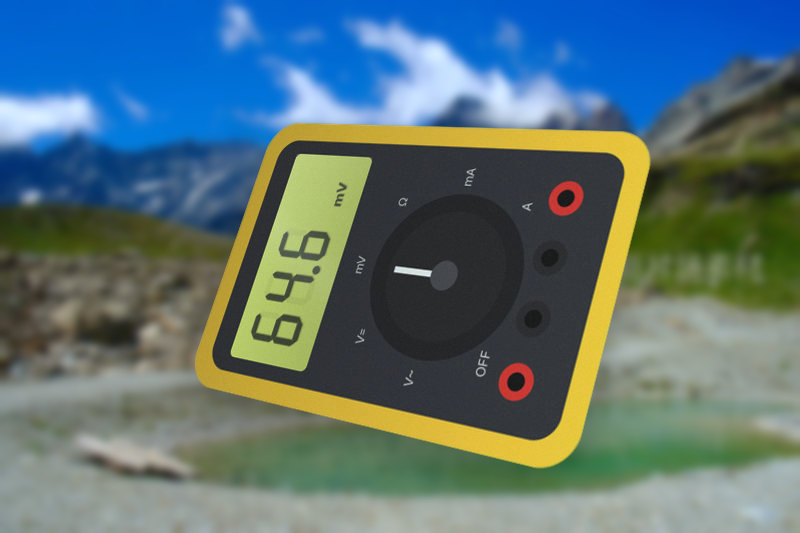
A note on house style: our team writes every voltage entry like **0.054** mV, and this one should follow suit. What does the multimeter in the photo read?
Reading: **64.6** mV
